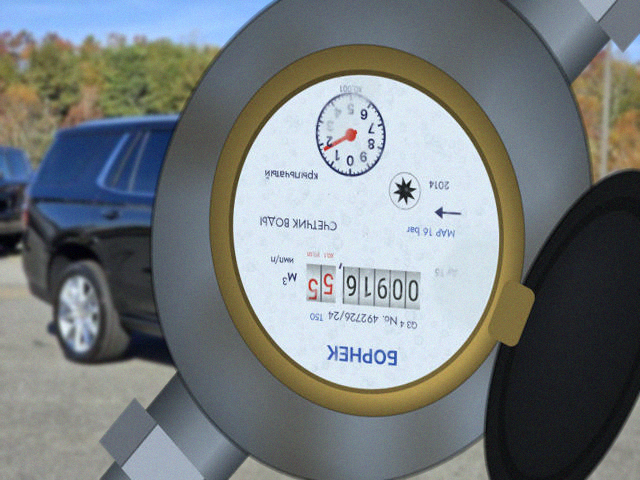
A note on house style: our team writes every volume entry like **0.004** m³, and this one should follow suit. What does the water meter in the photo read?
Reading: **916.551** m³
